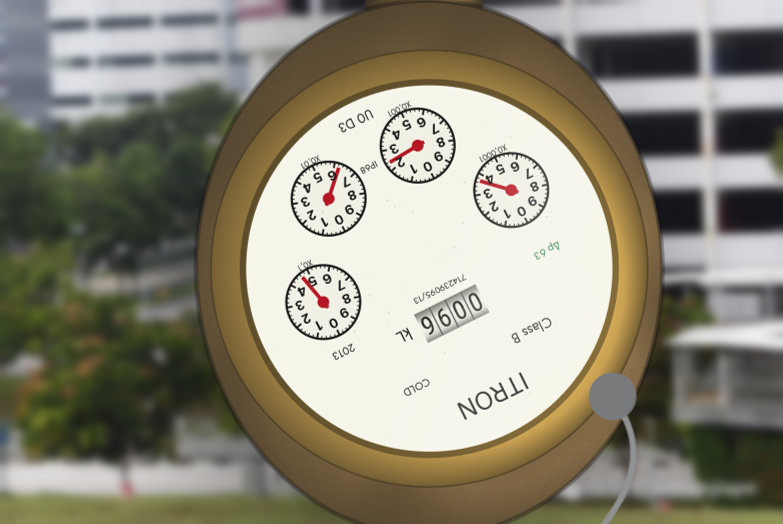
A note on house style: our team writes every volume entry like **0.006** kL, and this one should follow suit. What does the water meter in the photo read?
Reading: **96.4623** kL
